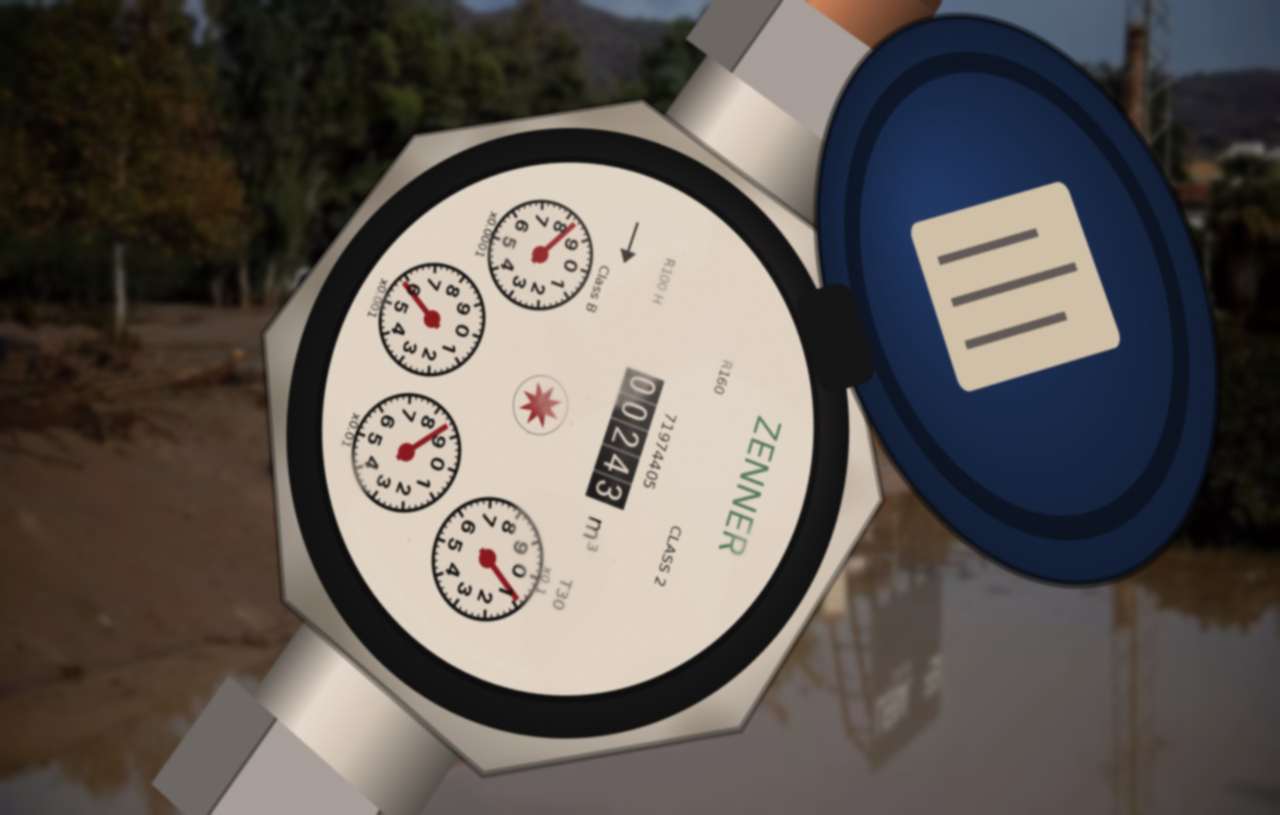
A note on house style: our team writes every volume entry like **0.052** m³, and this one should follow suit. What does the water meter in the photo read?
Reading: **243.0858** m³
